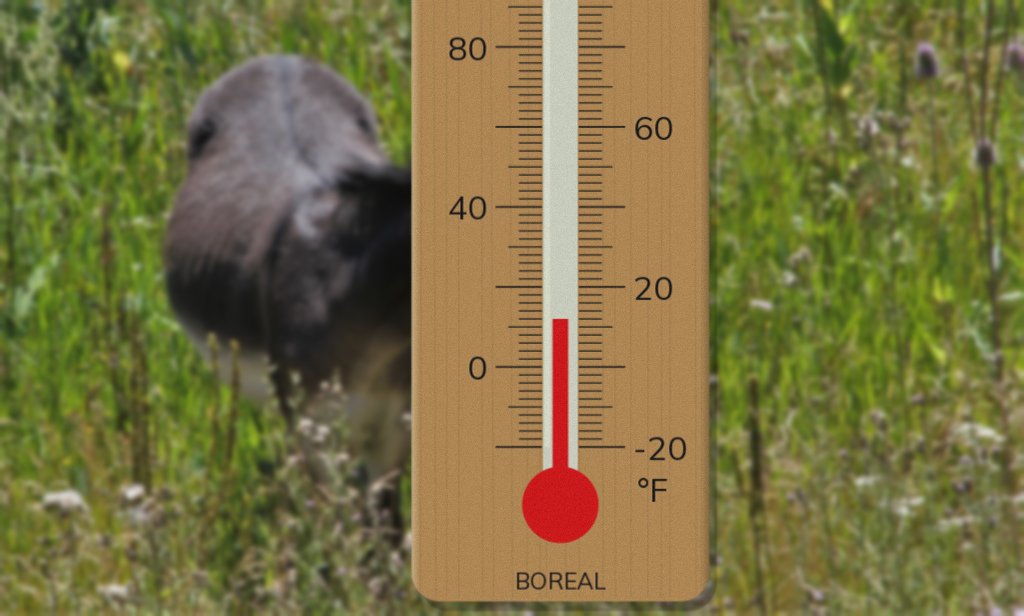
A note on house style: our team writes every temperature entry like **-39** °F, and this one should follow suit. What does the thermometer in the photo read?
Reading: **12** °F
